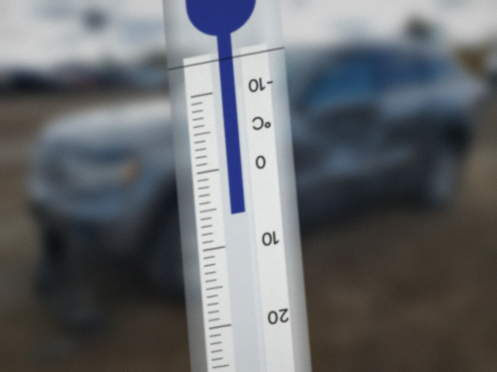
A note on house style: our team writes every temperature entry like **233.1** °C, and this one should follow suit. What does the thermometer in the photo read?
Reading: **6** °C
